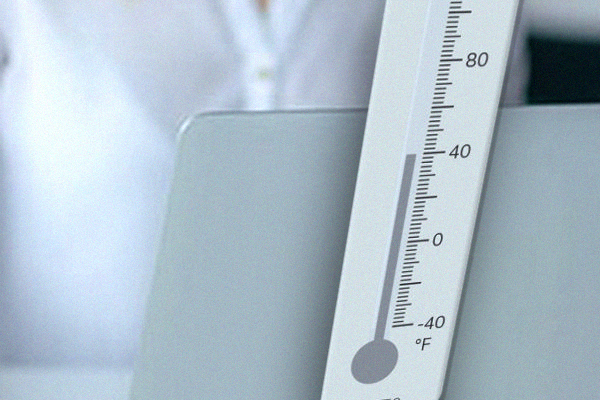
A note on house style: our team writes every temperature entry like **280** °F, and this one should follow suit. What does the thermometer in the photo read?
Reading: **40** °F
